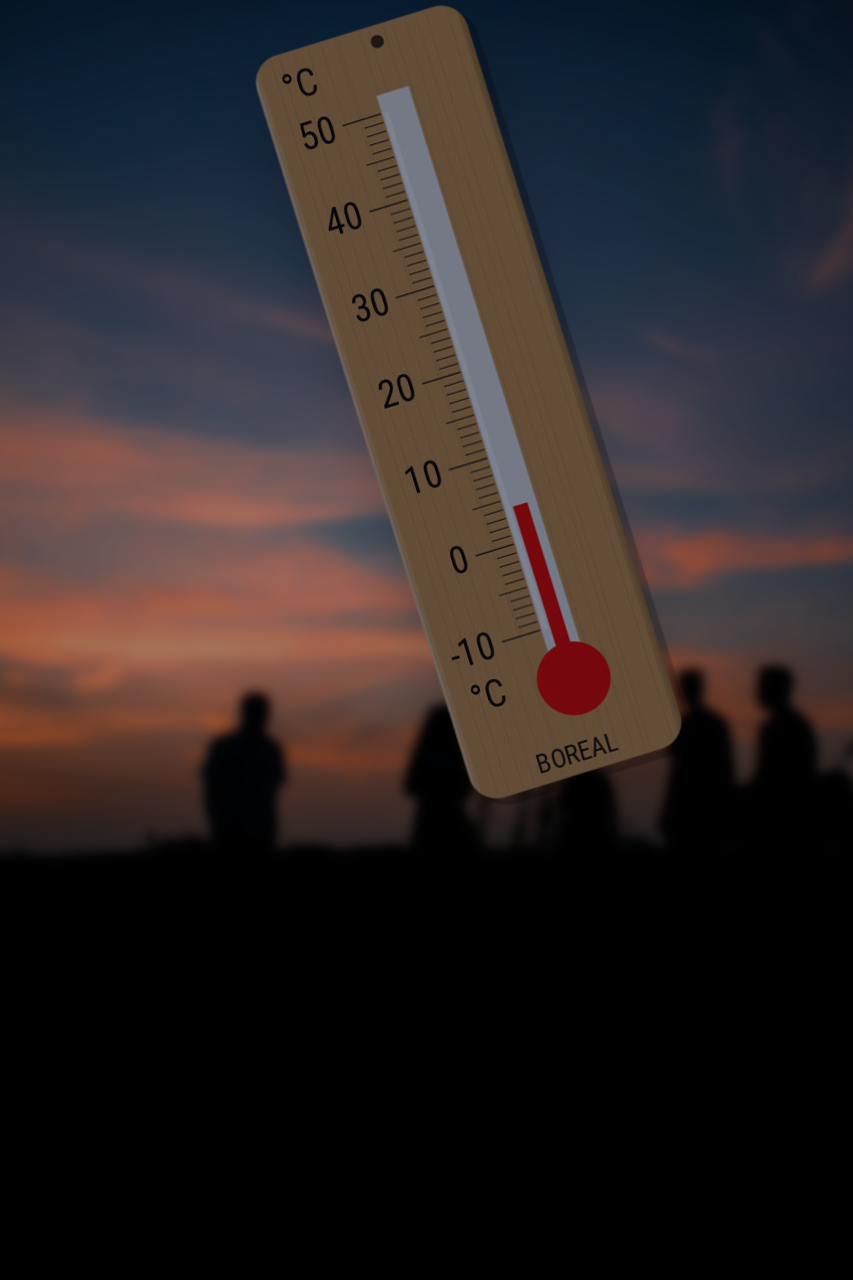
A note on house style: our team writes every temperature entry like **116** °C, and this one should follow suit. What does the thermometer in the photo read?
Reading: **4** °C
